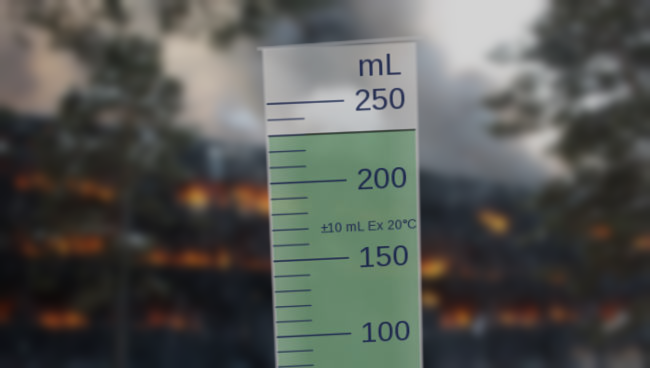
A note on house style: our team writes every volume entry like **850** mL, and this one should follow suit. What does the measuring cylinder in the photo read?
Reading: **230** mL
